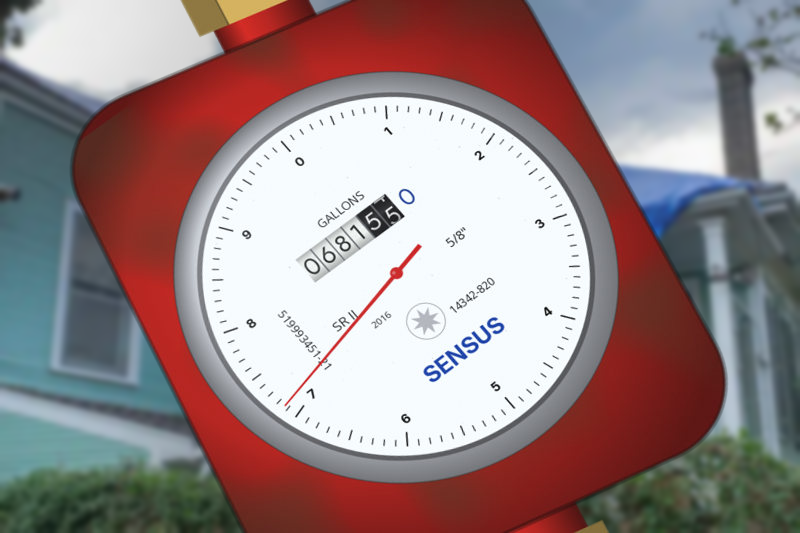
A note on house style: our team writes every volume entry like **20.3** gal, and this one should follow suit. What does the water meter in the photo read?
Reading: **681547.1** gal
